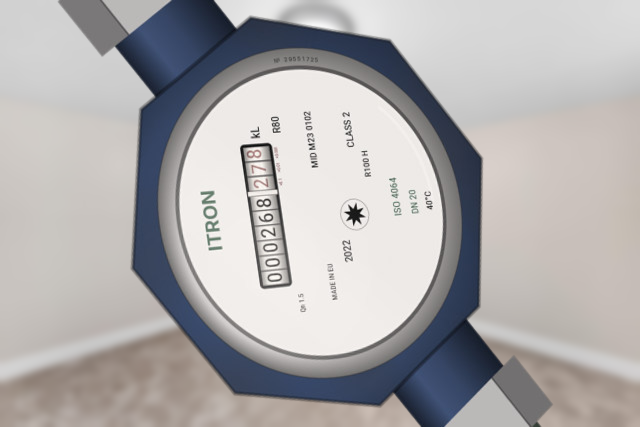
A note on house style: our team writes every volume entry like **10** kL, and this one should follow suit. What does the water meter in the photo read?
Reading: **268.278** kL
